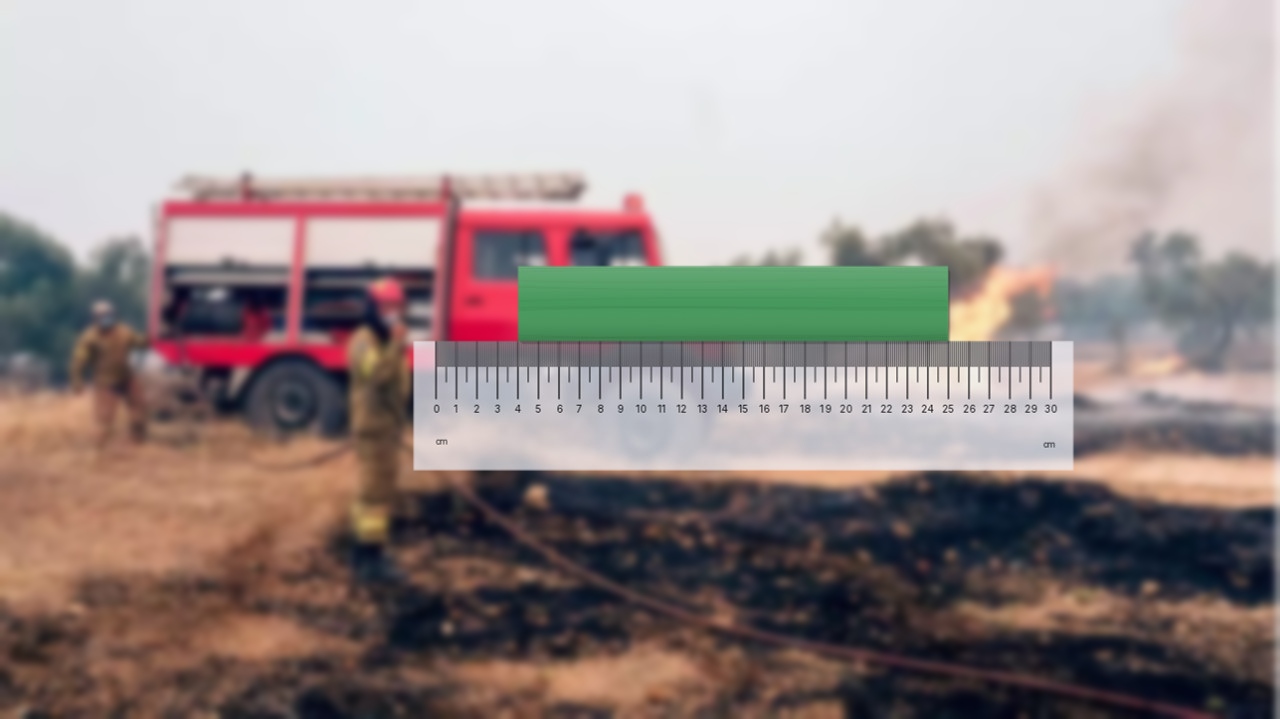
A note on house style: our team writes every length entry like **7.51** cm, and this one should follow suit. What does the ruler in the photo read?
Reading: **21** cm
